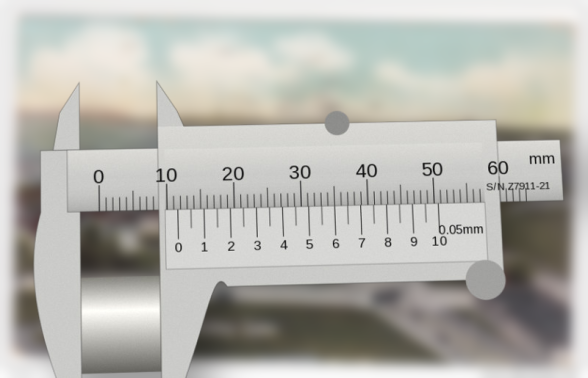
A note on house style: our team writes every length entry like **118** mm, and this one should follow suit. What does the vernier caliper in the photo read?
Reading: **11.6** mm
